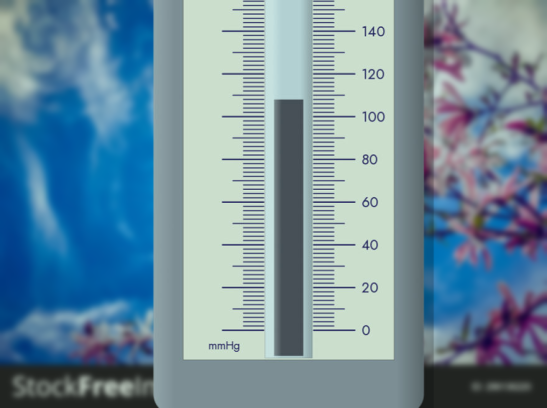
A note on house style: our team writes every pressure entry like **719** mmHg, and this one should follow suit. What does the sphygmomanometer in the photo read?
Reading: **108** mmHg
